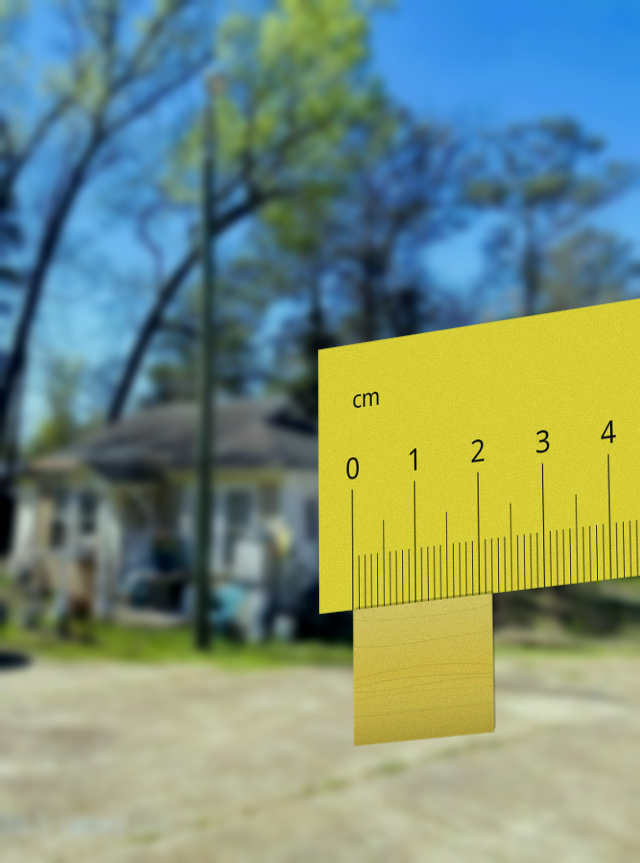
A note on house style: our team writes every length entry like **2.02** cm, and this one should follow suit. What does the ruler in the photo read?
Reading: **2.2** cm
